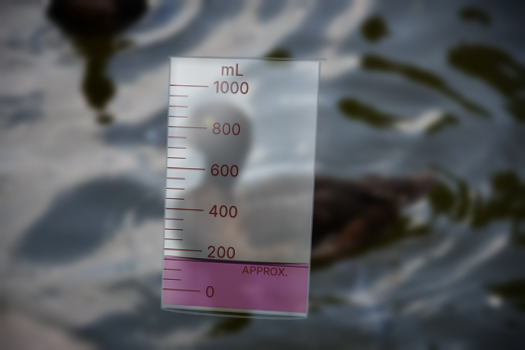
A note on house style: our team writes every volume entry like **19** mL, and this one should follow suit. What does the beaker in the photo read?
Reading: **150** mL
